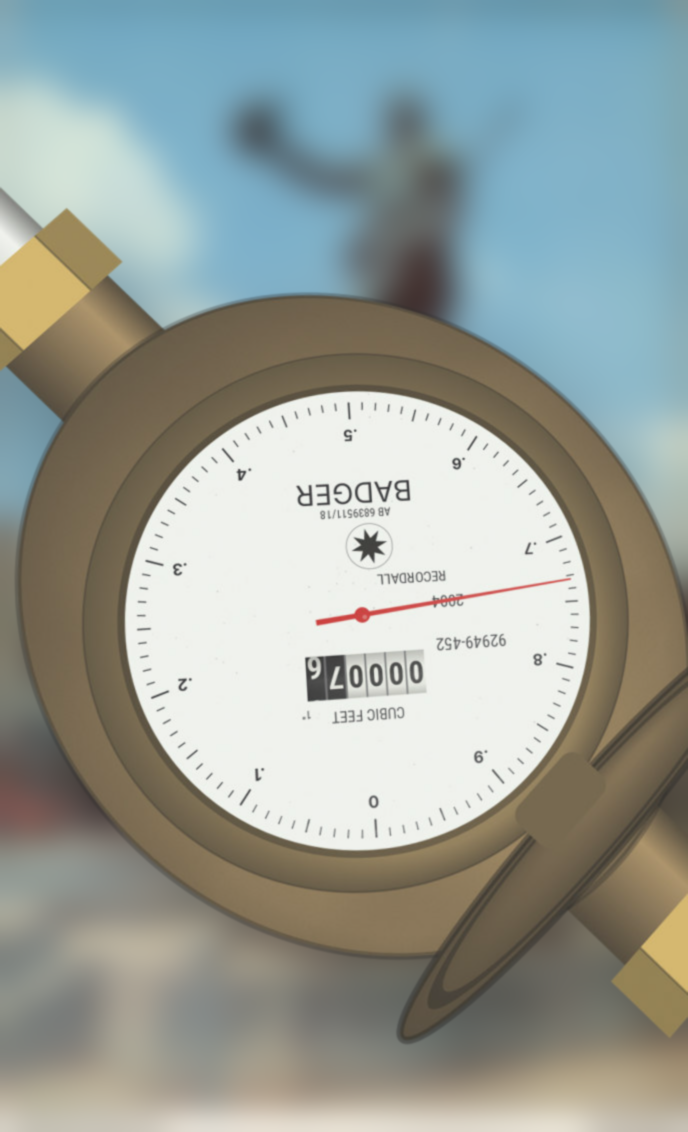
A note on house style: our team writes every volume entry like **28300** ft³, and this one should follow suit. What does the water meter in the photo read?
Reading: **75.73** ft³
